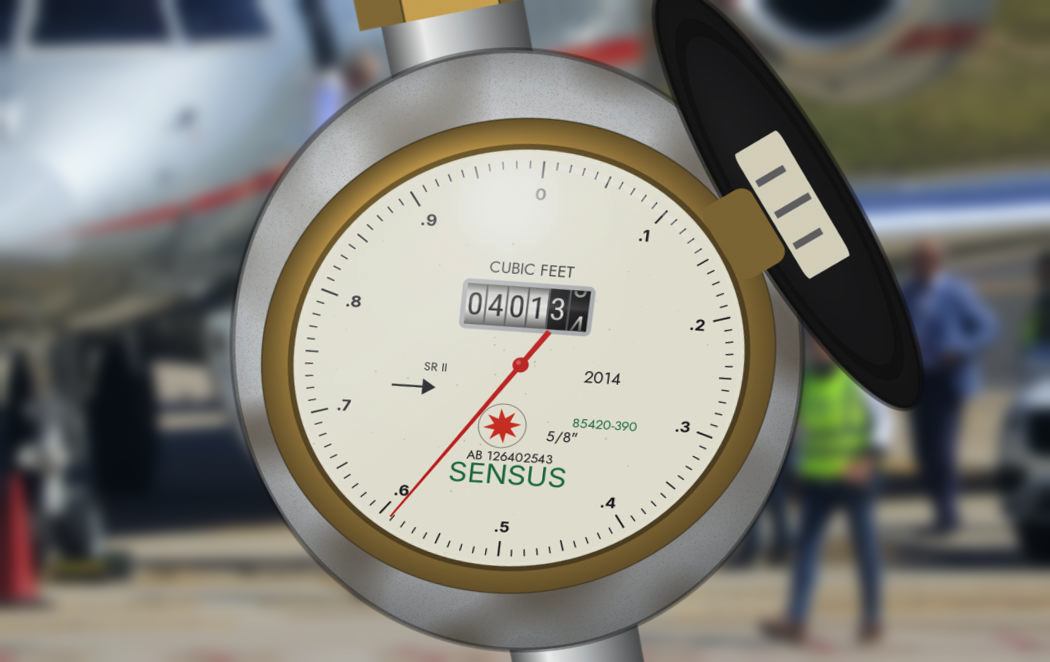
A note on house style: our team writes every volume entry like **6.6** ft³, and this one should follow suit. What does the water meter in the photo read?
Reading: **40133.59** ft³
